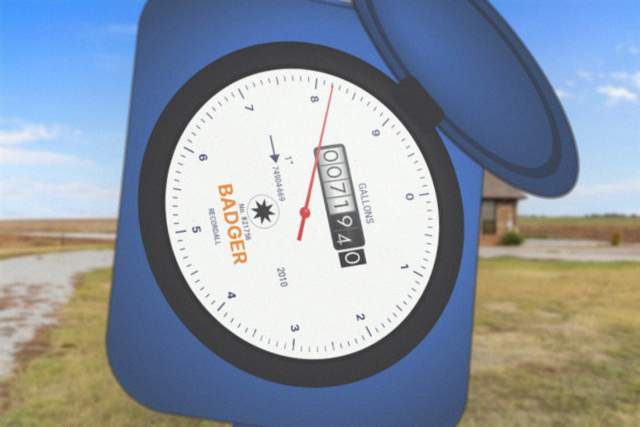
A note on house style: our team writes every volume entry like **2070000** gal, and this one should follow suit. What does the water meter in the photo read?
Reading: **71938.2** gal
